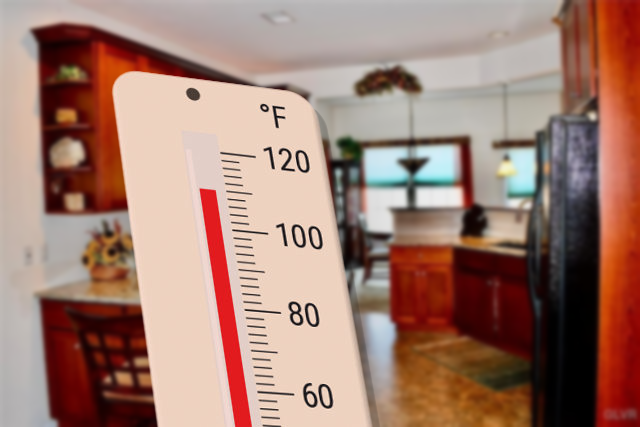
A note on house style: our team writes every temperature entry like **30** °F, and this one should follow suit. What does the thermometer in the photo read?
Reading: **110** °F
